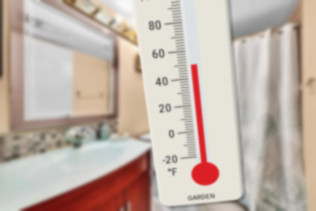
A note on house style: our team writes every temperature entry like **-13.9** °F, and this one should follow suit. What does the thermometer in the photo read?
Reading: **50** °F
